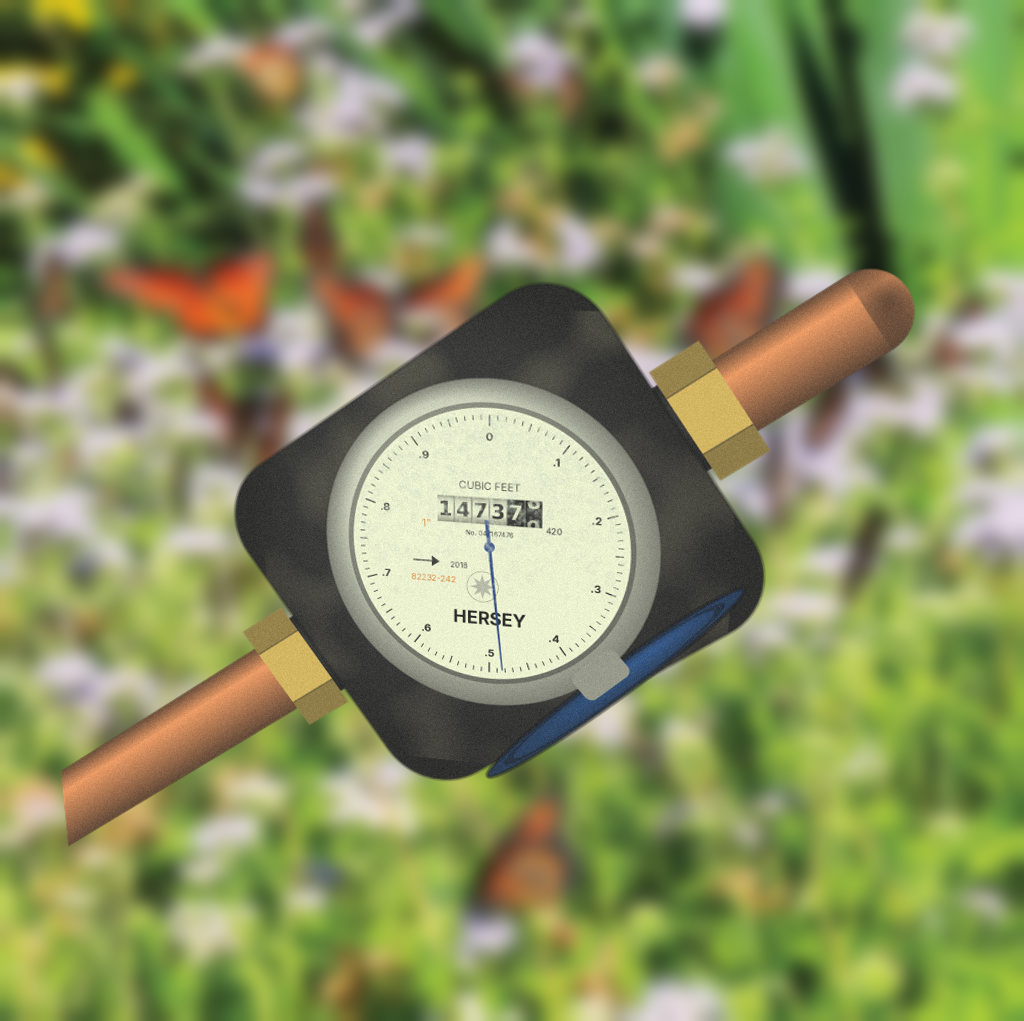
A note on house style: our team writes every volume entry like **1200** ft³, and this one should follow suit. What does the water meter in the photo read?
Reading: **147378.48** ft³
